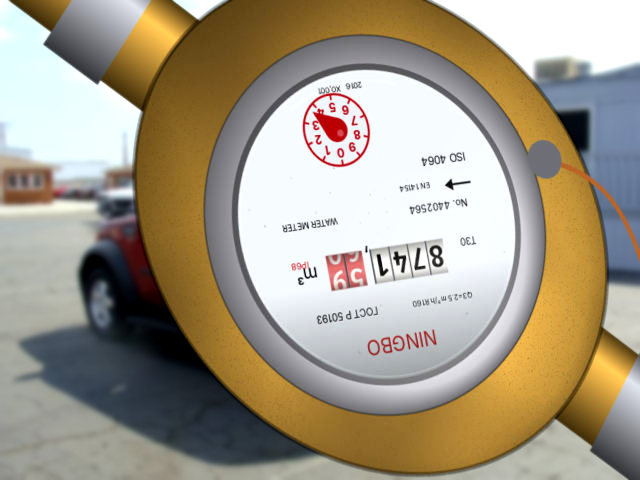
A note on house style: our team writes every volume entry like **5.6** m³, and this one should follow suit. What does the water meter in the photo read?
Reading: **8741.593** m³
